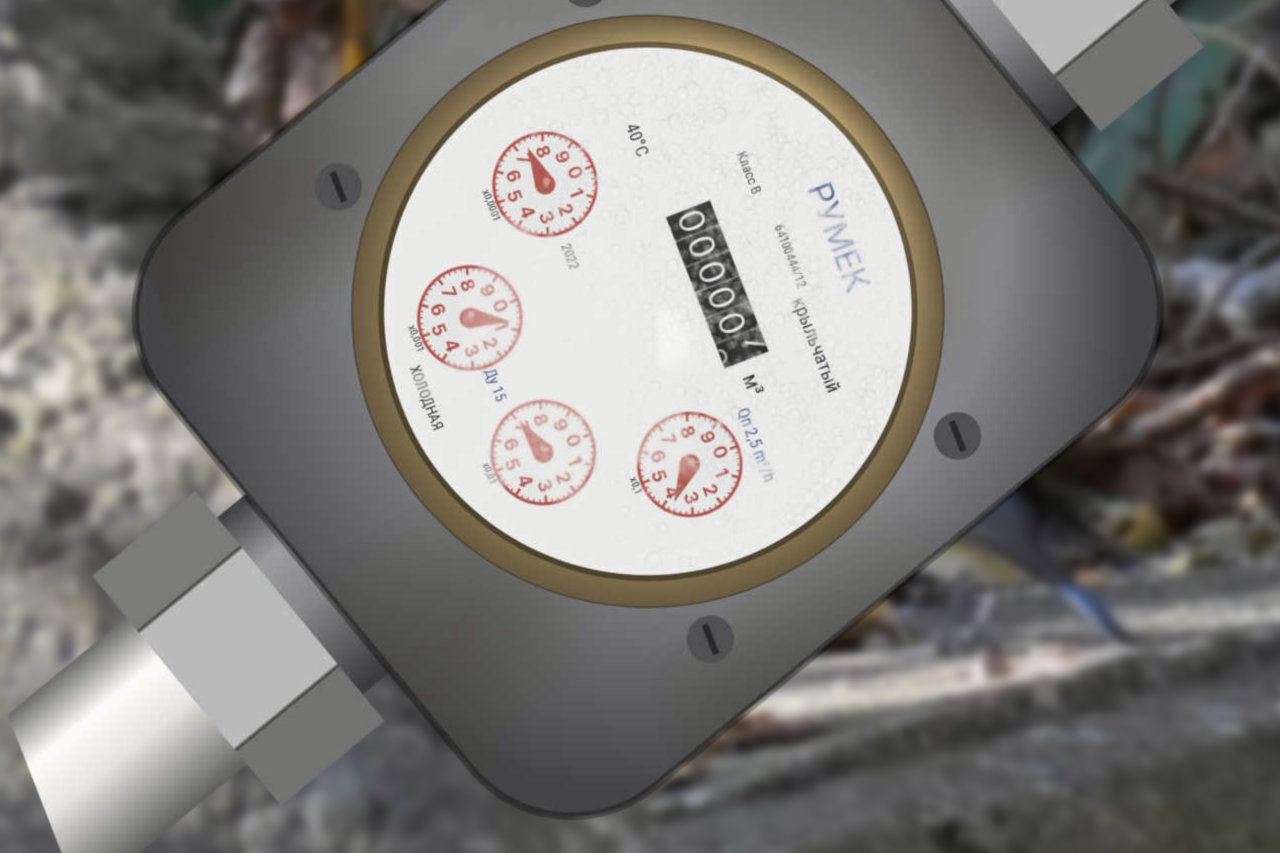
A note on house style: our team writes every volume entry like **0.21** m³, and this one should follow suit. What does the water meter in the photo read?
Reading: **7.3707** m³
